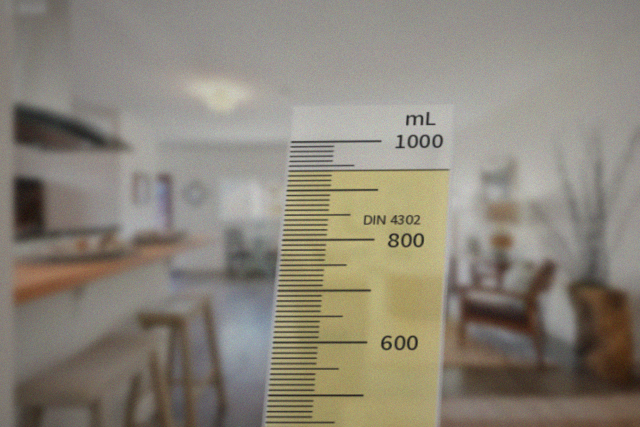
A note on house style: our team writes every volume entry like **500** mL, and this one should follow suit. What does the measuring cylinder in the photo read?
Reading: **940** mL
